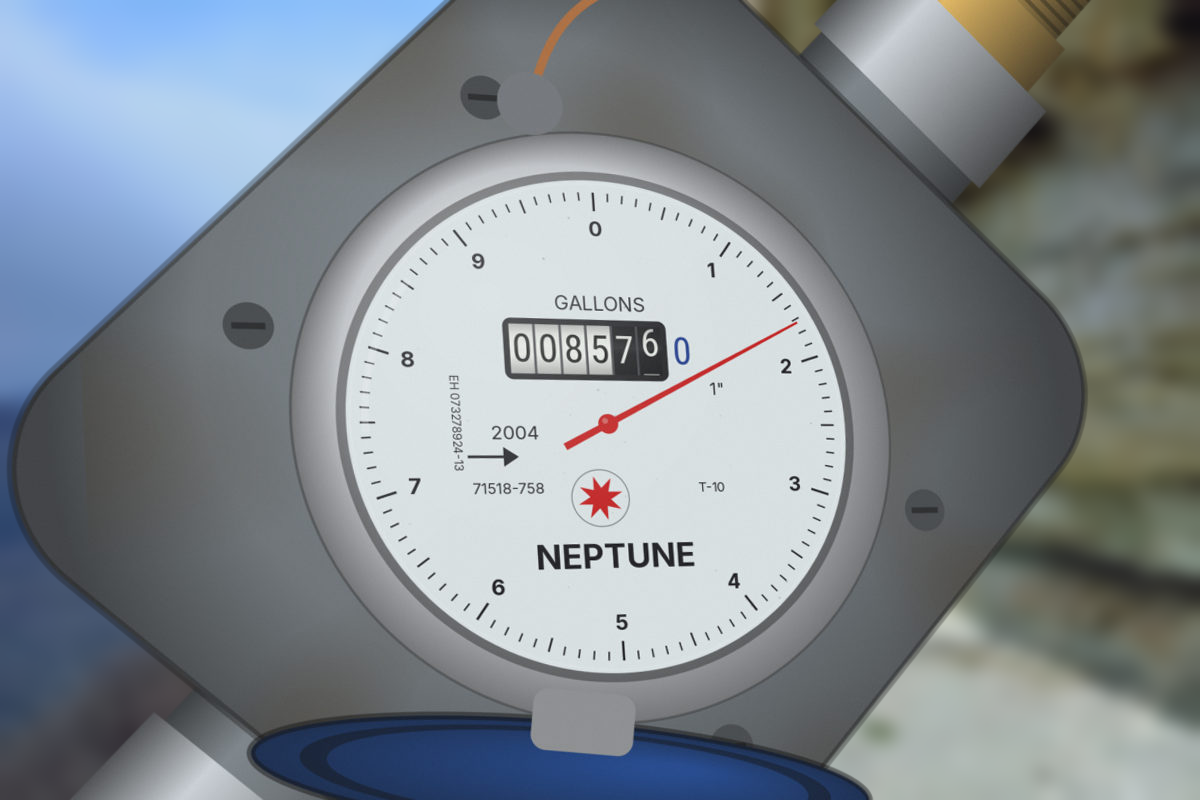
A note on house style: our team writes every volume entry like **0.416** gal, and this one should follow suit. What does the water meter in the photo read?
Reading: **85761.7** gal
